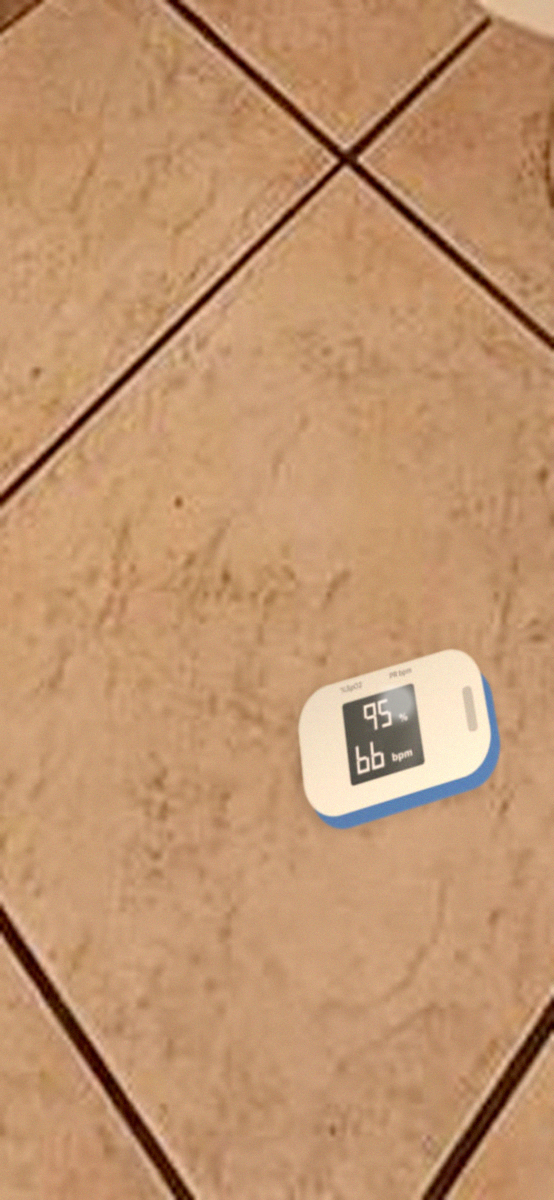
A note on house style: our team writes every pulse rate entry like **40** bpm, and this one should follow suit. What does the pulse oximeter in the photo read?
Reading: **66** bpm
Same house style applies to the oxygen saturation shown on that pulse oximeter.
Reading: **95** %
